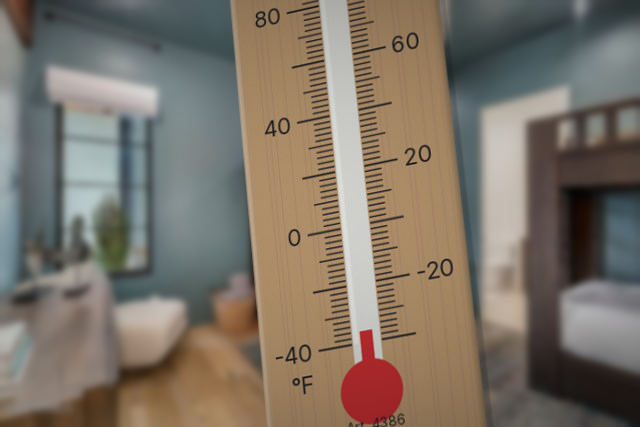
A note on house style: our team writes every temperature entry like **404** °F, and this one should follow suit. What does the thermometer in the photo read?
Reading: **-36** °F
